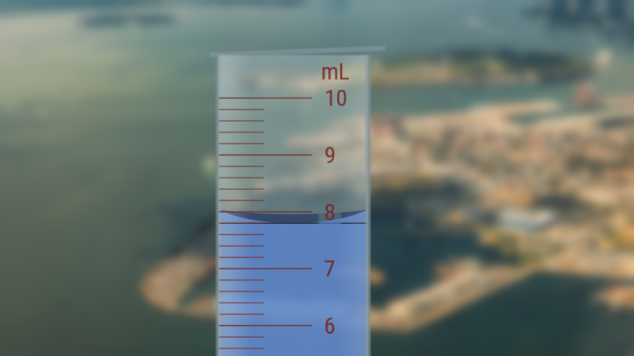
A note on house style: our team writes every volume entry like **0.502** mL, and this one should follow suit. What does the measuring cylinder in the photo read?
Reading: **7.8** mL
